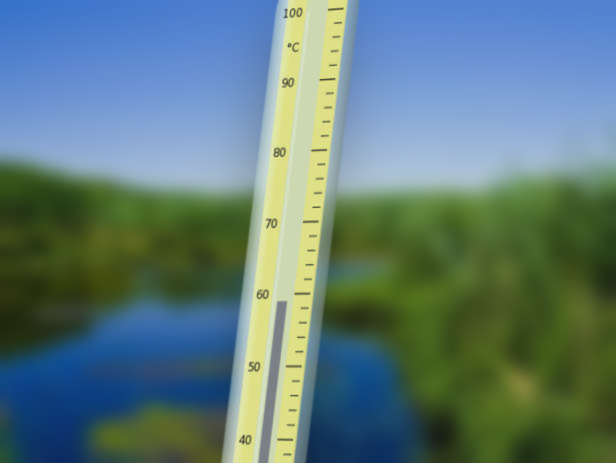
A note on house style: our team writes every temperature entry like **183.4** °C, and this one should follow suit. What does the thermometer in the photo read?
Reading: **59** °C
